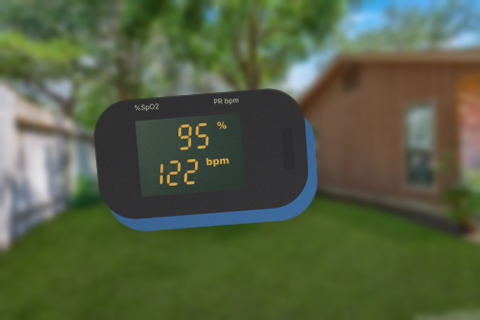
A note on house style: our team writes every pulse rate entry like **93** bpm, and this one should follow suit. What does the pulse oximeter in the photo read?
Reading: **122** bpm
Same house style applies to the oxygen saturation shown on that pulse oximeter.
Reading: **95** %
